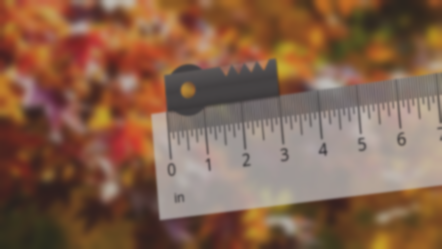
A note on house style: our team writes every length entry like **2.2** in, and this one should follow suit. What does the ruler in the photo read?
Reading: **3** in
